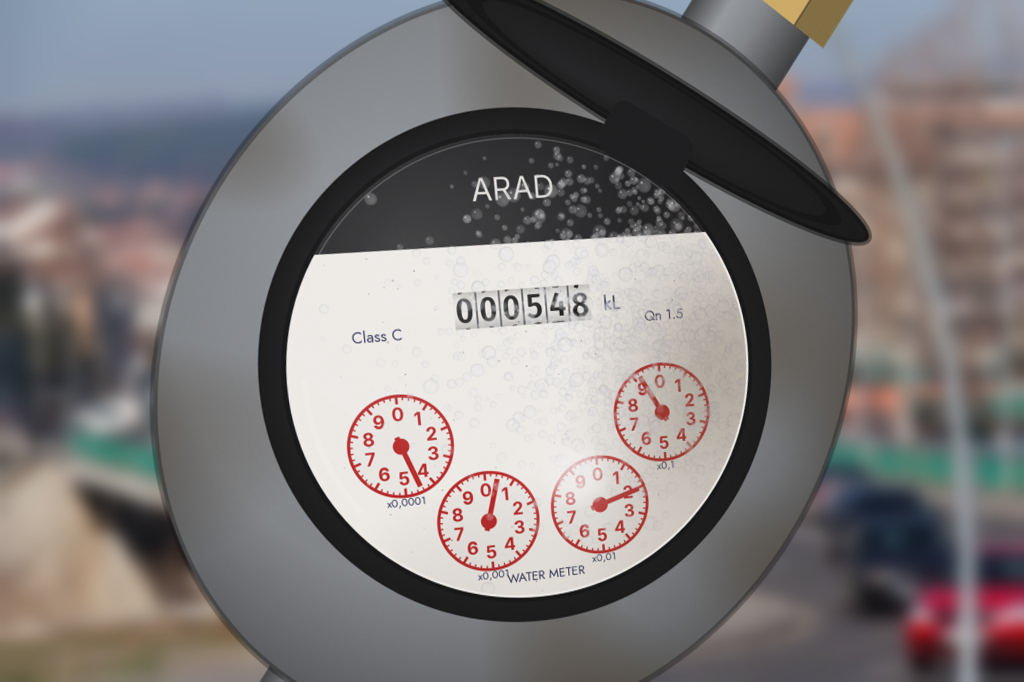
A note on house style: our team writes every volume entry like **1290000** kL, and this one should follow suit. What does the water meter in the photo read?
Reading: **547.9204** kL
